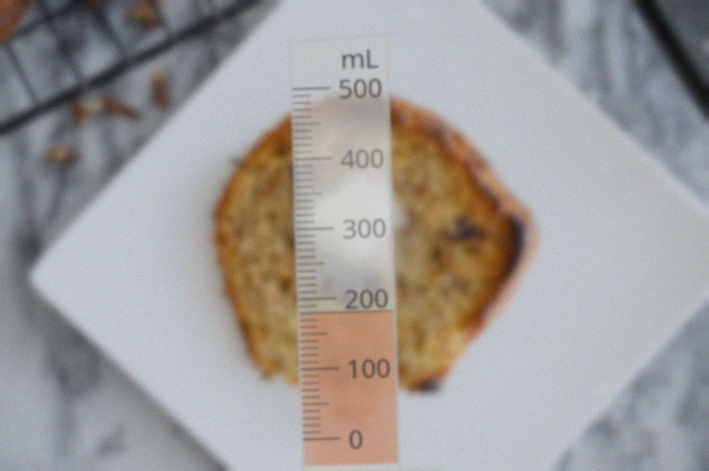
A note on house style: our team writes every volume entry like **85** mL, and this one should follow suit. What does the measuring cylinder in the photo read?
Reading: **180** mL
